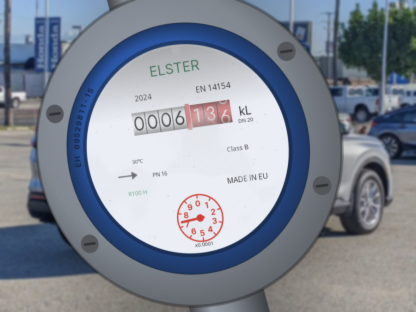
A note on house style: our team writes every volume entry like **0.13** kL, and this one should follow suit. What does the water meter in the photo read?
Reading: **6.1357** kL
